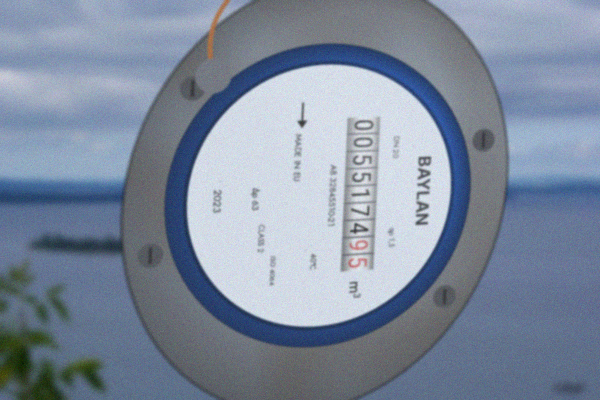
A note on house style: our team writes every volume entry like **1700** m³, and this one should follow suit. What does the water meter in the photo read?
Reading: **55174.95** m³
